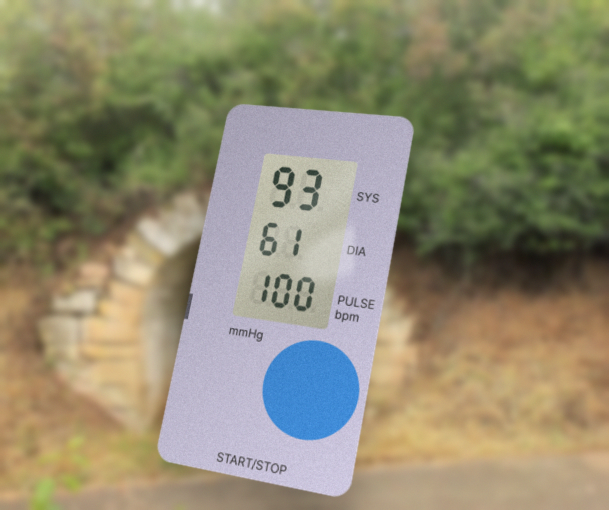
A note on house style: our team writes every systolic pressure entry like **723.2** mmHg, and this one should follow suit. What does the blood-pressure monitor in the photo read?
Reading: **93** mmHg
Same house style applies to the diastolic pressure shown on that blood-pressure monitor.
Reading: **61** mmHg
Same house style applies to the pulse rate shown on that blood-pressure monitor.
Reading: **100** bpm
